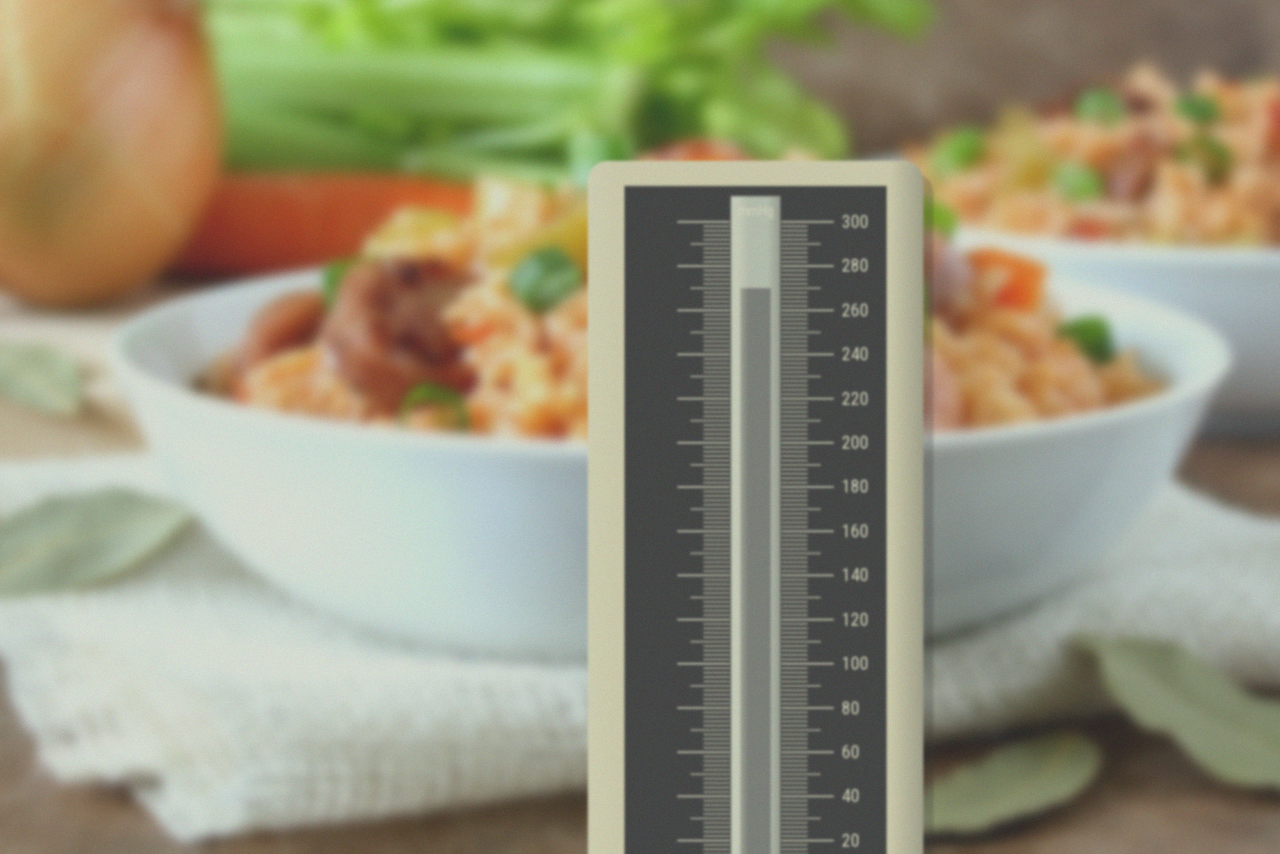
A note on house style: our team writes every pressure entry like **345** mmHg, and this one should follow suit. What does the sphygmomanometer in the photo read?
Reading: **270** mmHg
